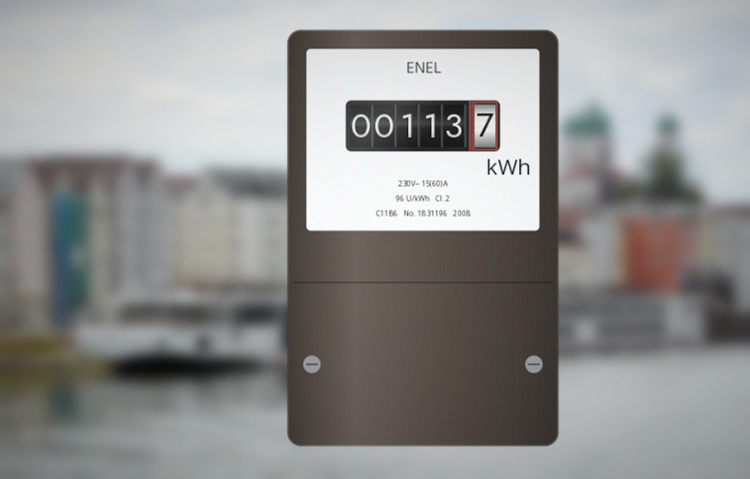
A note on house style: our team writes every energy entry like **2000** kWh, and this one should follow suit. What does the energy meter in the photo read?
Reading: **113.7** kWh
